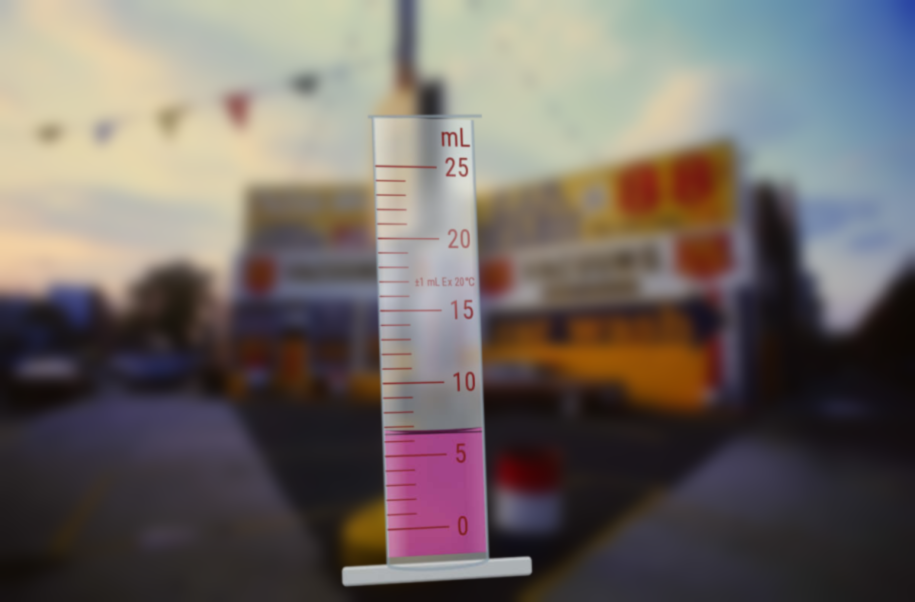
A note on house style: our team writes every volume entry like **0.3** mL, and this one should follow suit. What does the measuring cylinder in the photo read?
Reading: **6.5** mL
